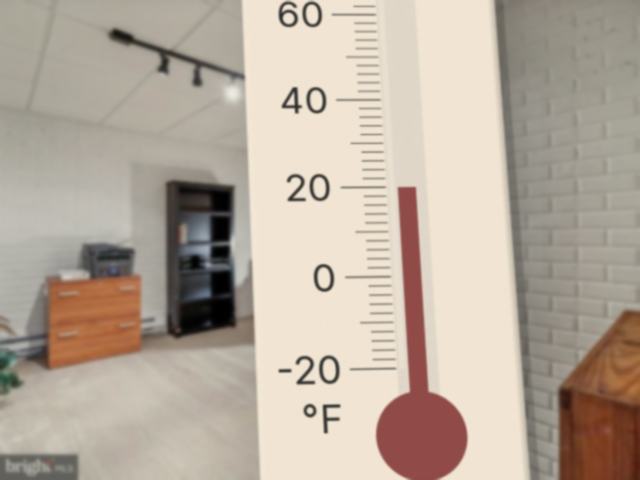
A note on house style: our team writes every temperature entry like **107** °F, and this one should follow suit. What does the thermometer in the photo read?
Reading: **20** °F
